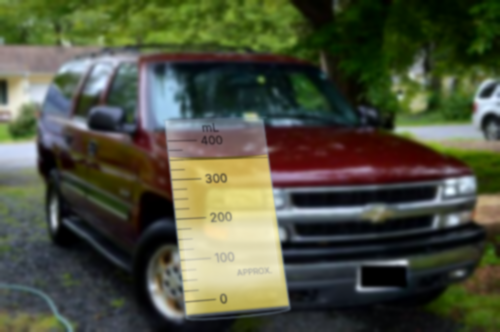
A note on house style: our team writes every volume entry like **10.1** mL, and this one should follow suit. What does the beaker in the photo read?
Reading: **350** mL
